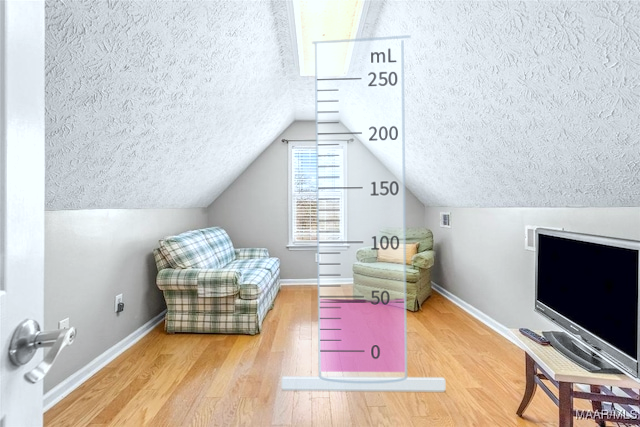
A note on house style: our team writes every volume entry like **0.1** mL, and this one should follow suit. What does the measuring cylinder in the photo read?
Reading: **45** mL
